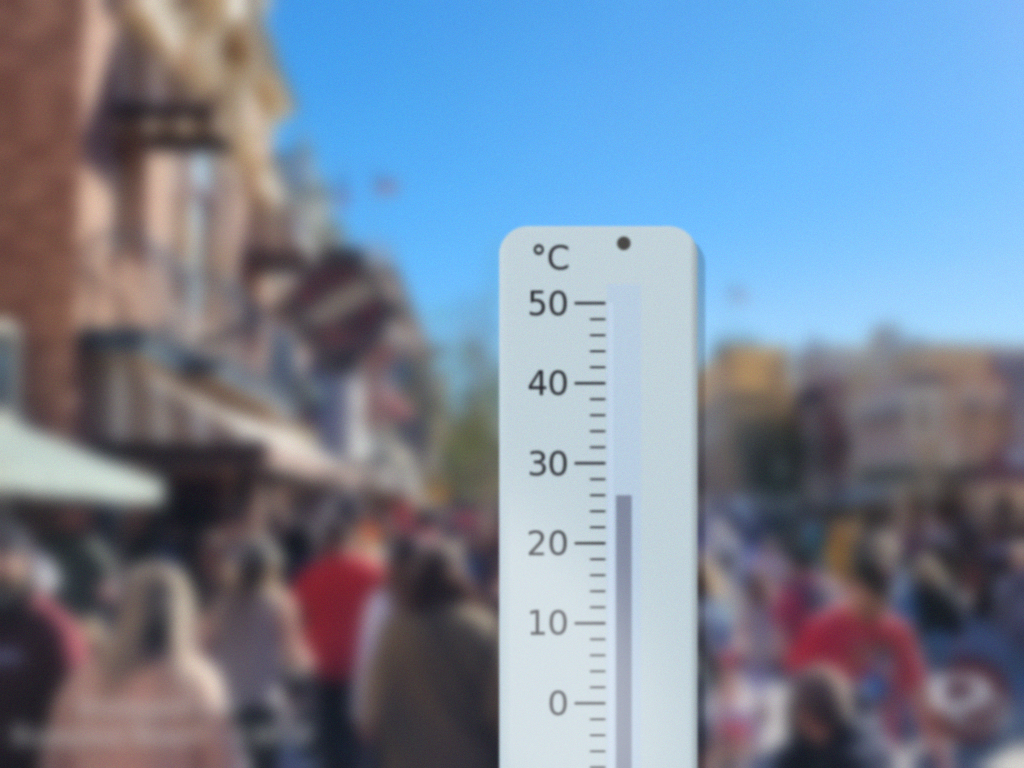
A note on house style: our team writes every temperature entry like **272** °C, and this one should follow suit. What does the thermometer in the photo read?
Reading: **26** °C
